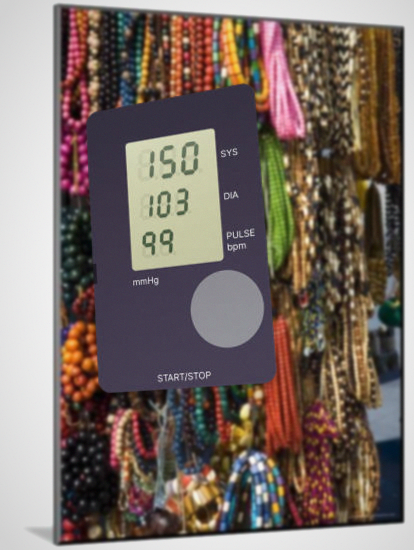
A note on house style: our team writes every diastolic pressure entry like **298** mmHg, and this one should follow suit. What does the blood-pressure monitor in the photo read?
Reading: **103** mmHg
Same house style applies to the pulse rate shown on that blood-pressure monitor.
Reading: **99** bpm
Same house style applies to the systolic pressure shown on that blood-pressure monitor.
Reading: **150** mmHg
